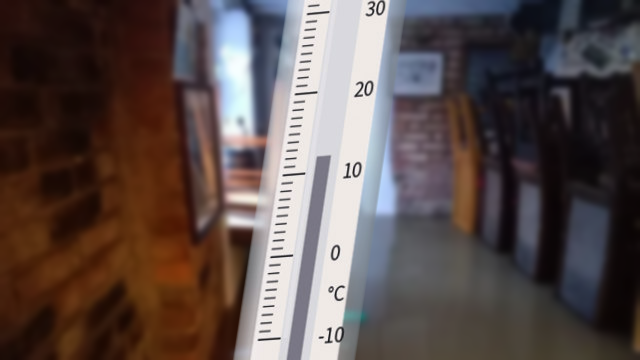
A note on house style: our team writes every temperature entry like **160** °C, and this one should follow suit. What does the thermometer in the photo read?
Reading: **12** °C
